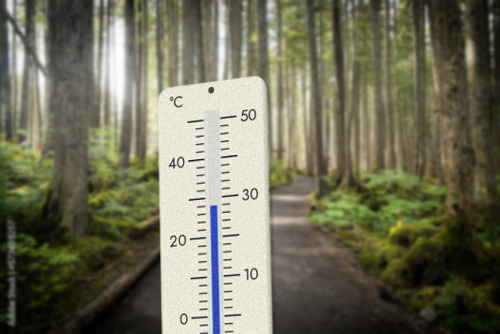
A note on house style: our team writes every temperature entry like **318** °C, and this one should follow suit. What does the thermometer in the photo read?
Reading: **28** °C
